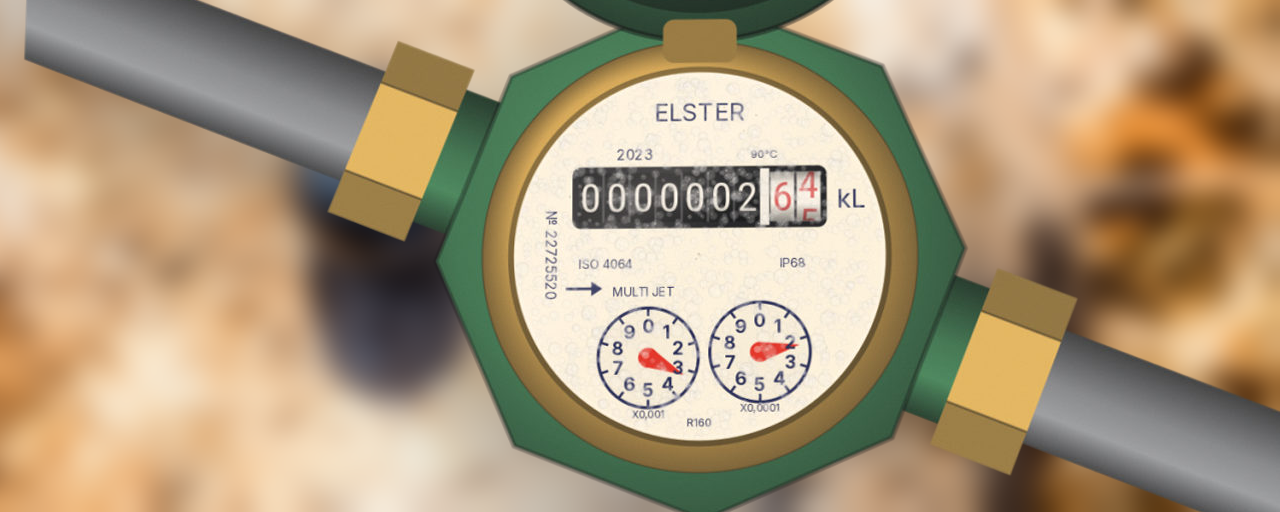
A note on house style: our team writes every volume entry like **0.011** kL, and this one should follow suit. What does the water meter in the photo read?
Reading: **2.6432** kL
